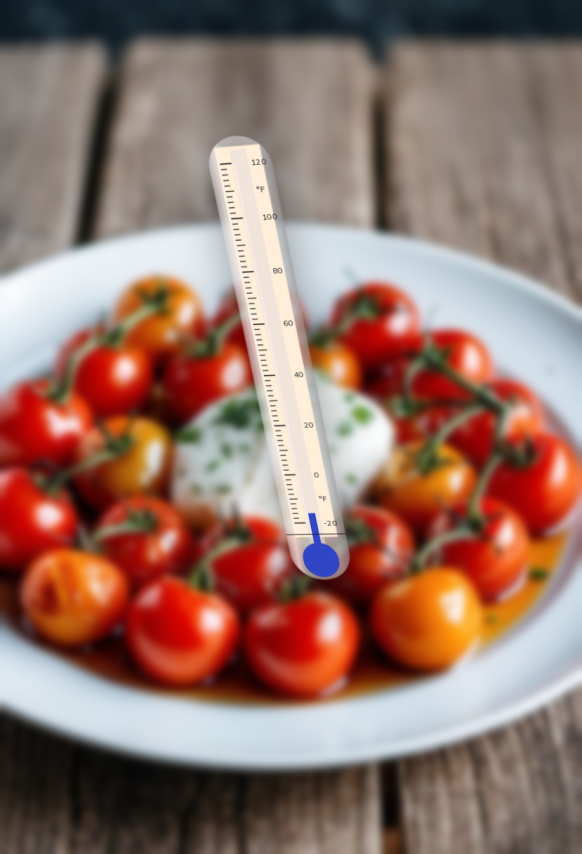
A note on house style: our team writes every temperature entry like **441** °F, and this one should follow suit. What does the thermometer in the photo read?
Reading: **-16** °F
